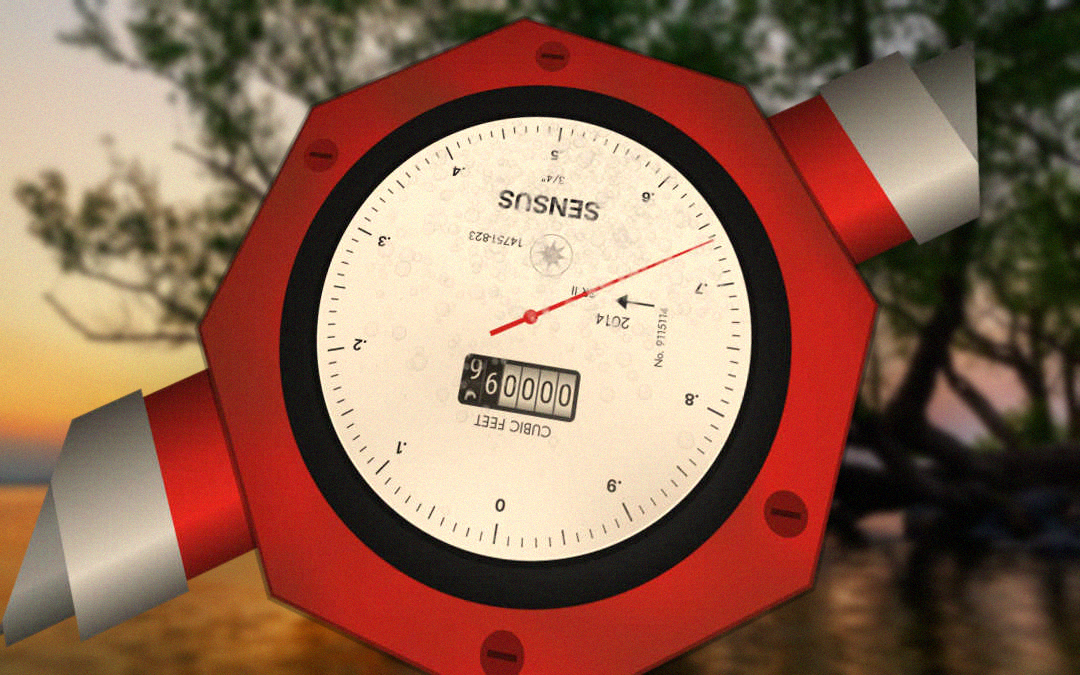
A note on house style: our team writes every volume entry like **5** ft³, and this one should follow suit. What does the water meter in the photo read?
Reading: **95.66** ft³
